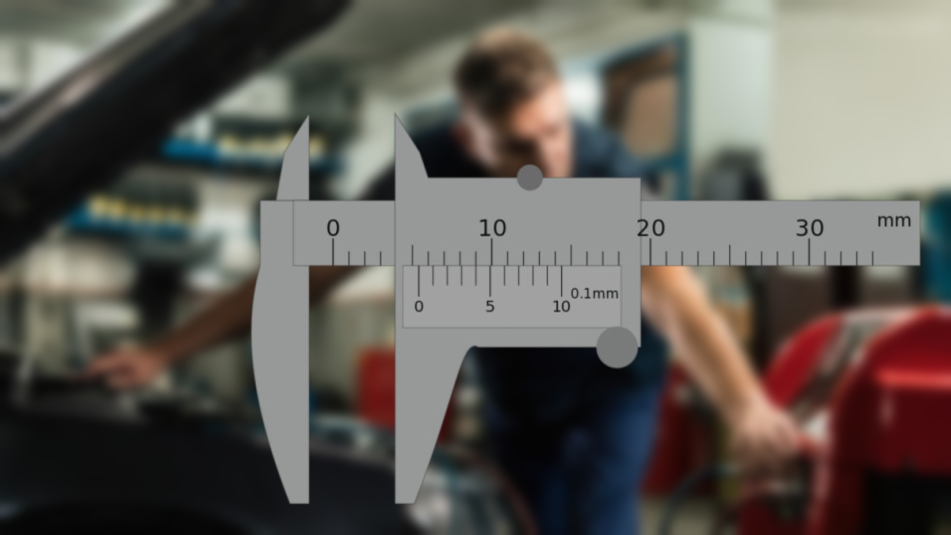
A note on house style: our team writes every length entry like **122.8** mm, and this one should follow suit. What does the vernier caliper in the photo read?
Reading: **5.4** mm
